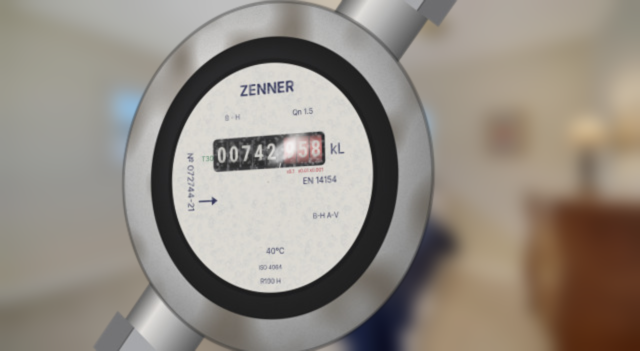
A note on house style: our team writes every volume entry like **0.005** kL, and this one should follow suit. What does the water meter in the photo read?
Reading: **742.958** kL
